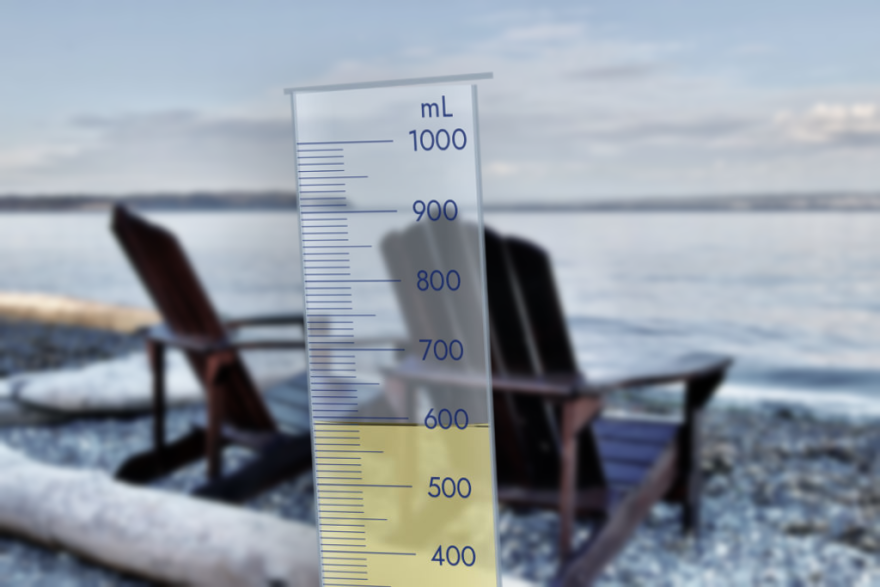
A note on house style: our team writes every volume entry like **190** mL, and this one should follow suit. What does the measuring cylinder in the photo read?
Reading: **590** mL
